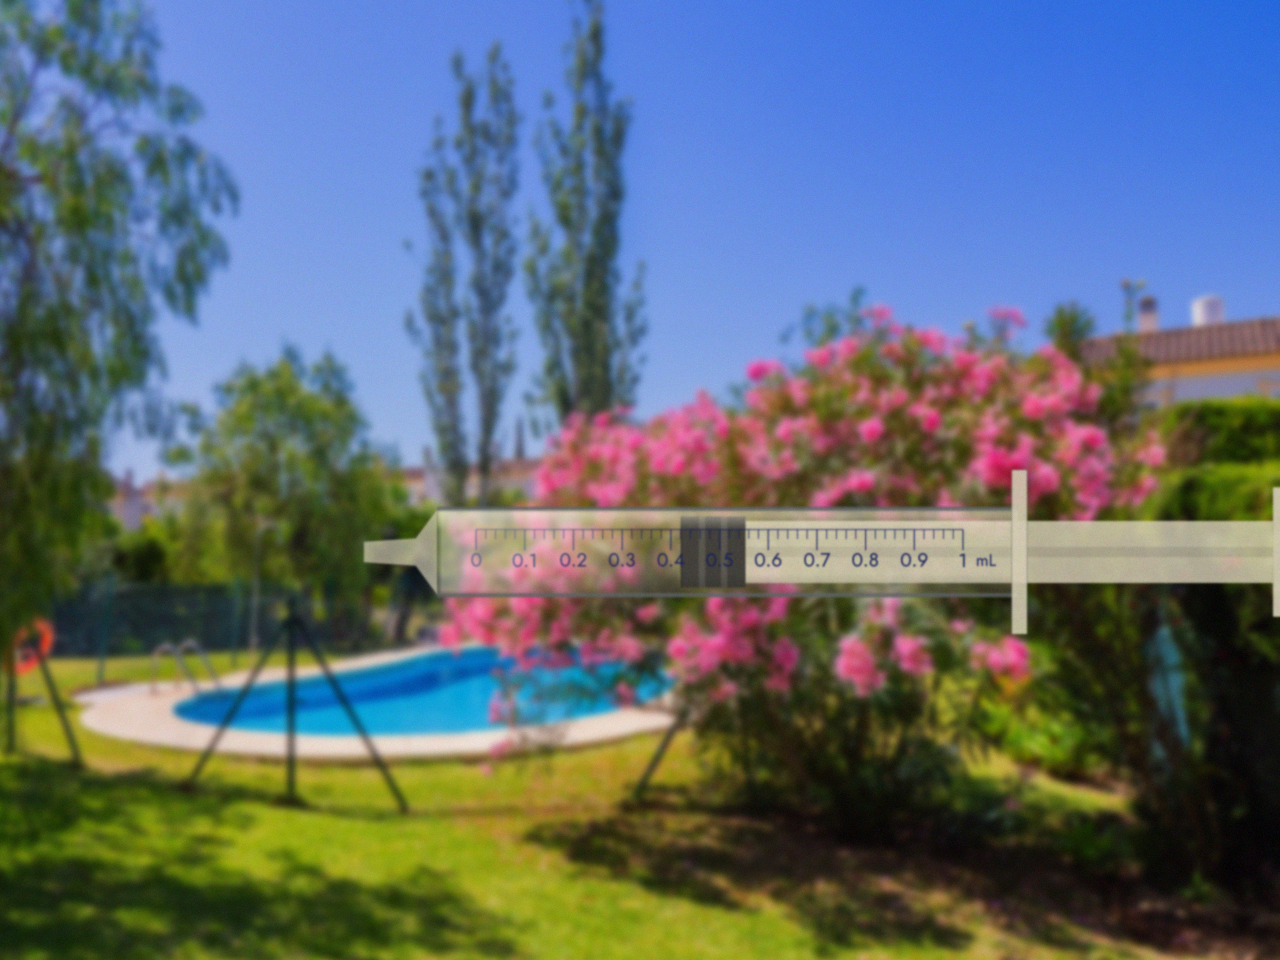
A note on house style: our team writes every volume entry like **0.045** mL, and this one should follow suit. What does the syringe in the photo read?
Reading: **0.42** mL
